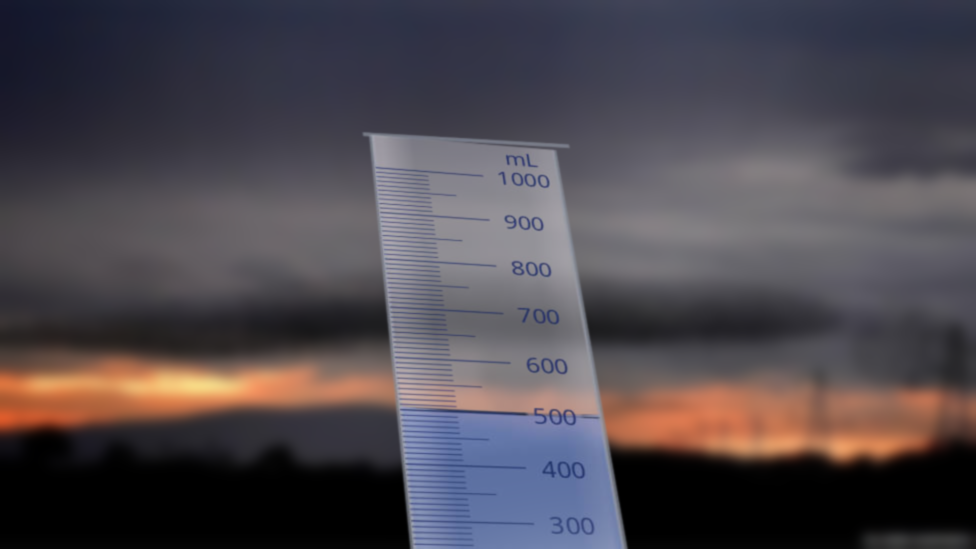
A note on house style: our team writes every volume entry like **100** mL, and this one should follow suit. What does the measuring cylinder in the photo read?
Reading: **500** mL
